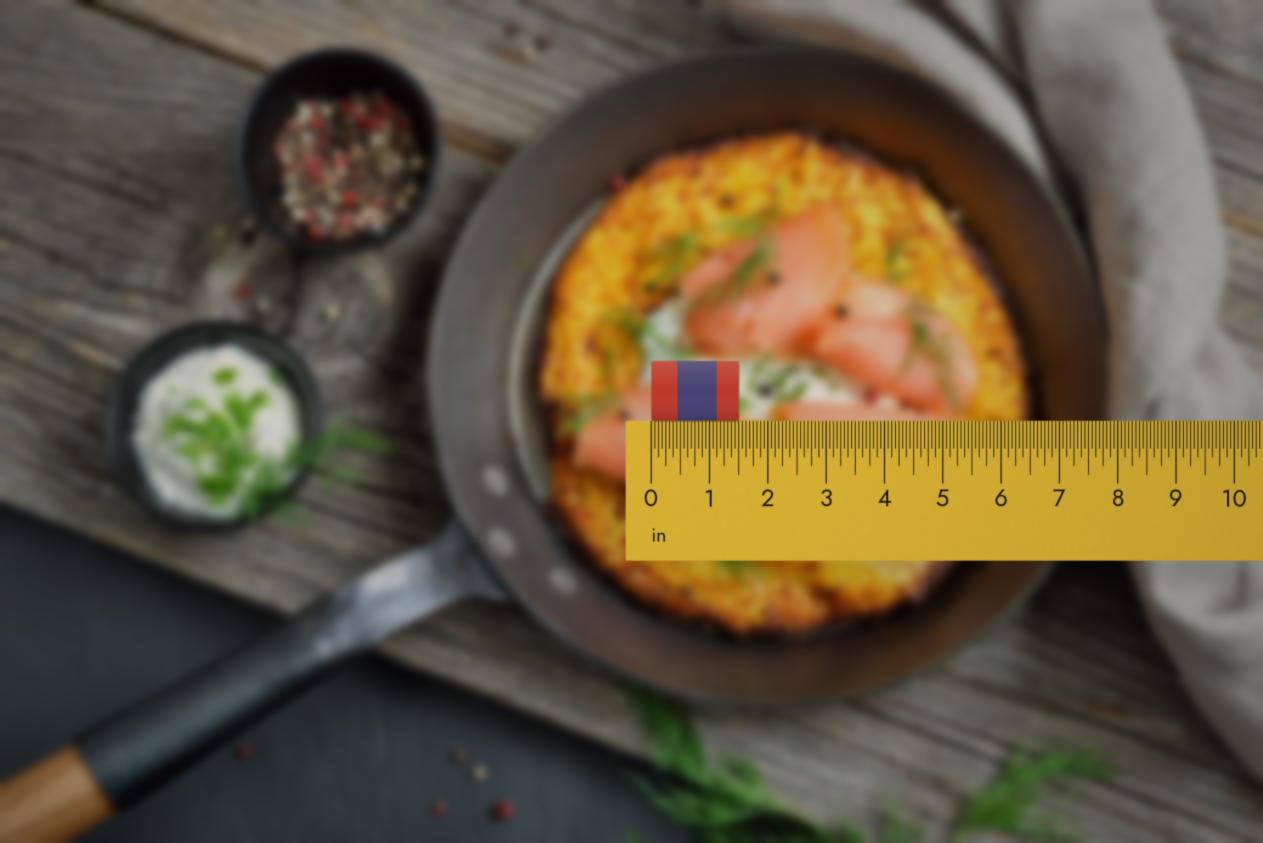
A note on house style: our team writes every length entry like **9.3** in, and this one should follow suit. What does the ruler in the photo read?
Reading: **1.5** in
